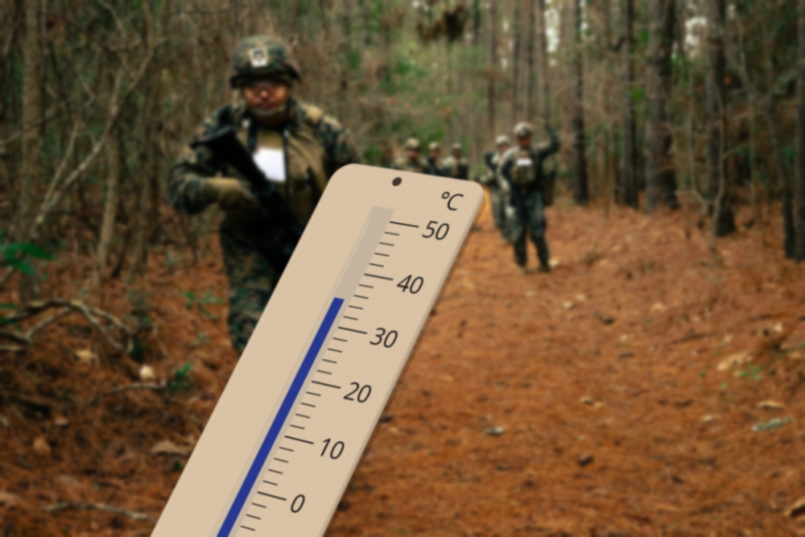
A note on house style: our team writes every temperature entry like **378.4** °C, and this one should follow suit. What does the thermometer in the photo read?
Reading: **35** °C
